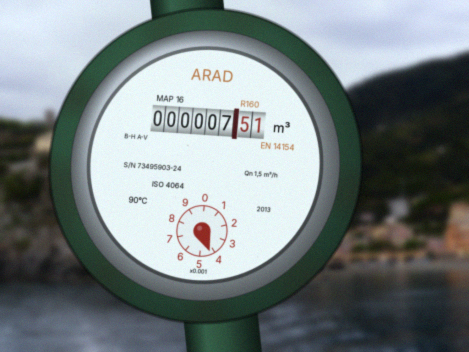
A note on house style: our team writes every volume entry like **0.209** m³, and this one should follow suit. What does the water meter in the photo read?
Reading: **7.514** m³
